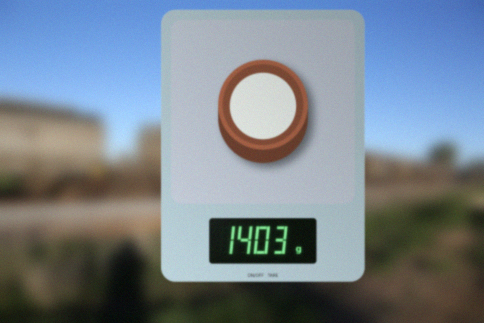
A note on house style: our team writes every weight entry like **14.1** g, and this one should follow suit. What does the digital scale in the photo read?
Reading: **1403** g
